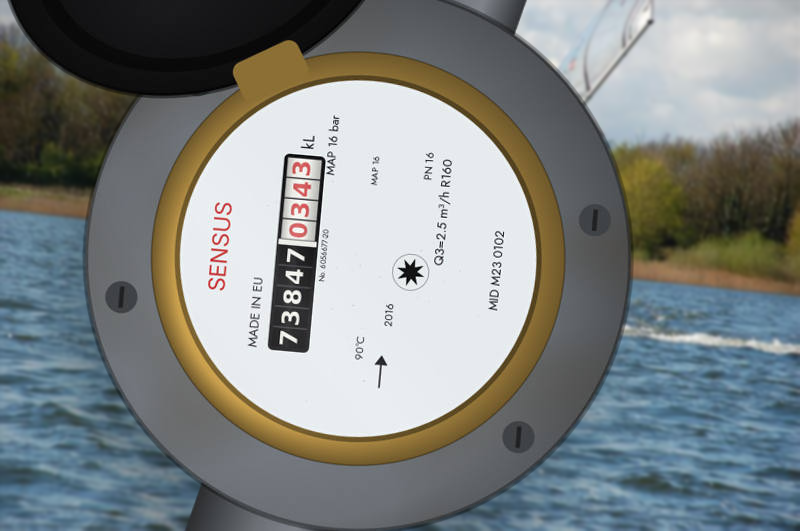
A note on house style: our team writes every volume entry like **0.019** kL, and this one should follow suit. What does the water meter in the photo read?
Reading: **73847.0343** kL
